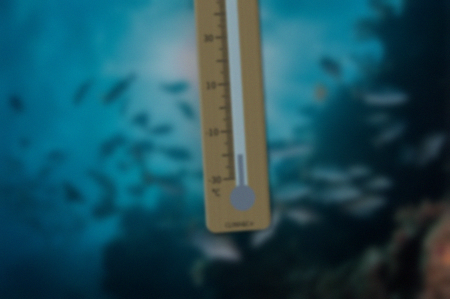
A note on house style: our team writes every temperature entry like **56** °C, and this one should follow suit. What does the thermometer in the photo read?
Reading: **-20** °C
